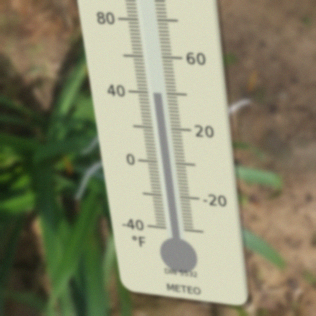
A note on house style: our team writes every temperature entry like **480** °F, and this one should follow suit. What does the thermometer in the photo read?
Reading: **40** °F
